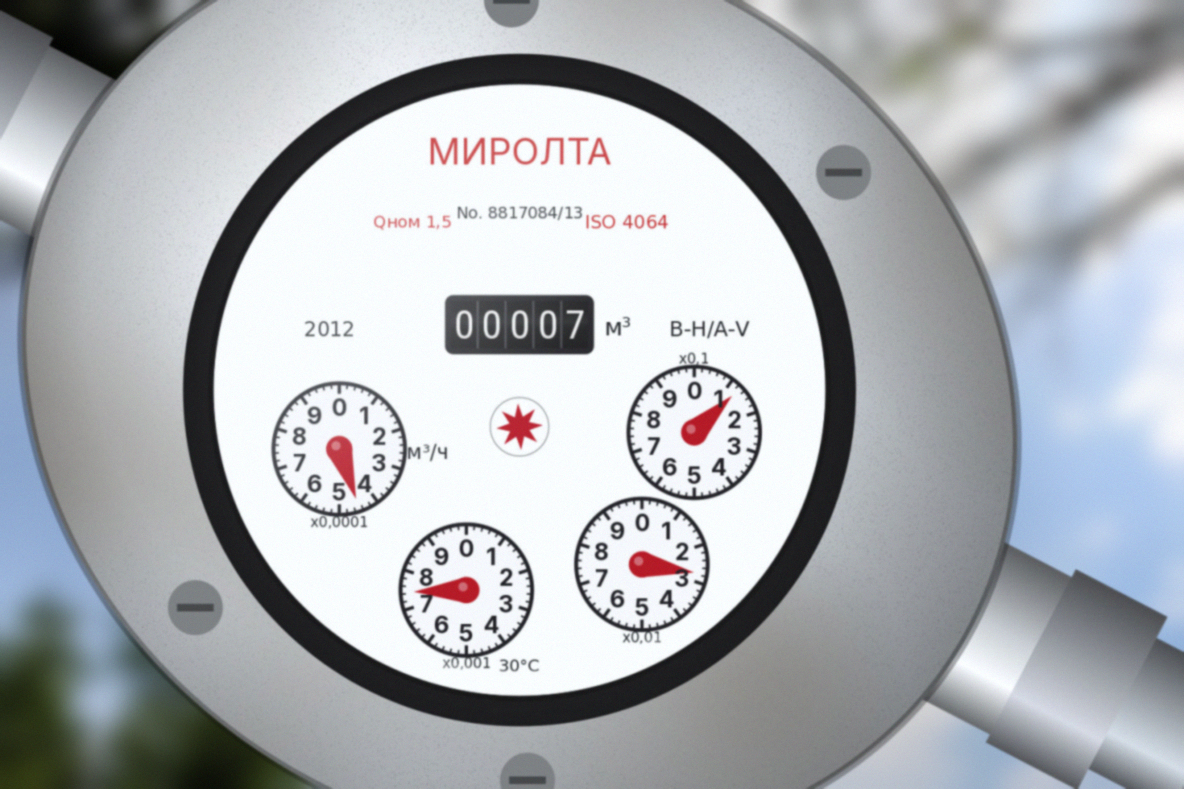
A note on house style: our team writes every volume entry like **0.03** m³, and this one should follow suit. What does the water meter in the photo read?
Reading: **7.1274** m³
